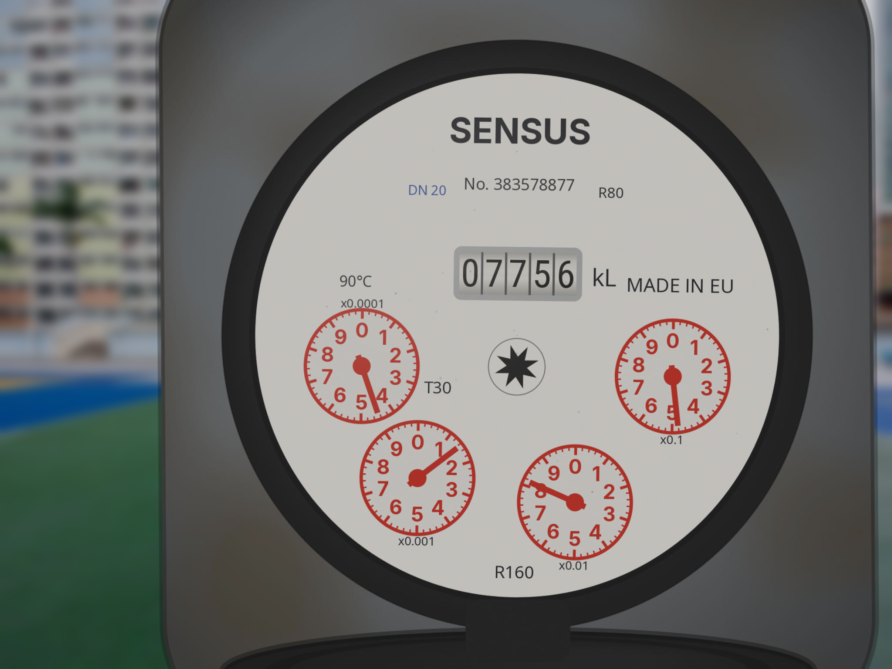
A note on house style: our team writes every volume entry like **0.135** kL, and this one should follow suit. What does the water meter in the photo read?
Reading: **7756.4814** kL
